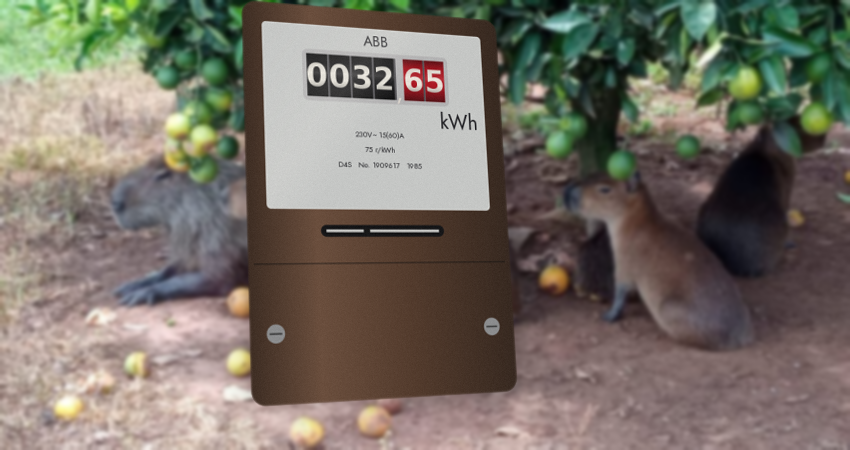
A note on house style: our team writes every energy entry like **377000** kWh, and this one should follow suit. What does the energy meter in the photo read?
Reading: **32.65** kWh
